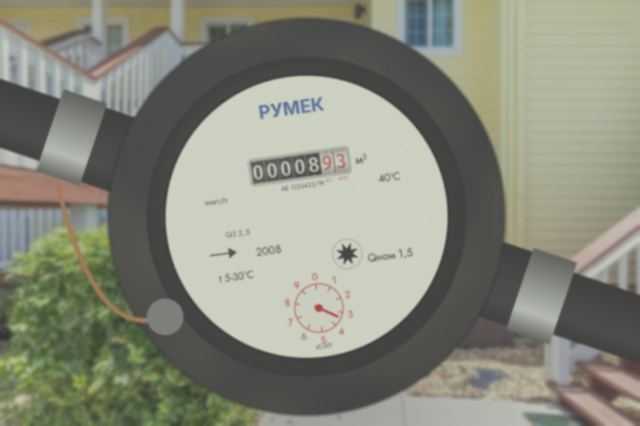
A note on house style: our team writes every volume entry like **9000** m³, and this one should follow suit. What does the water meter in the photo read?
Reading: **8.933** m³
